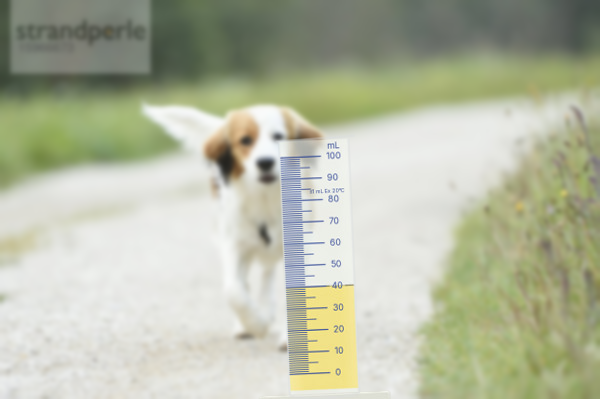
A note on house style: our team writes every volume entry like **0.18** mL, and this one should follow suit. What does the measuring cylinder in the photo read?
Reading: **40** mL
